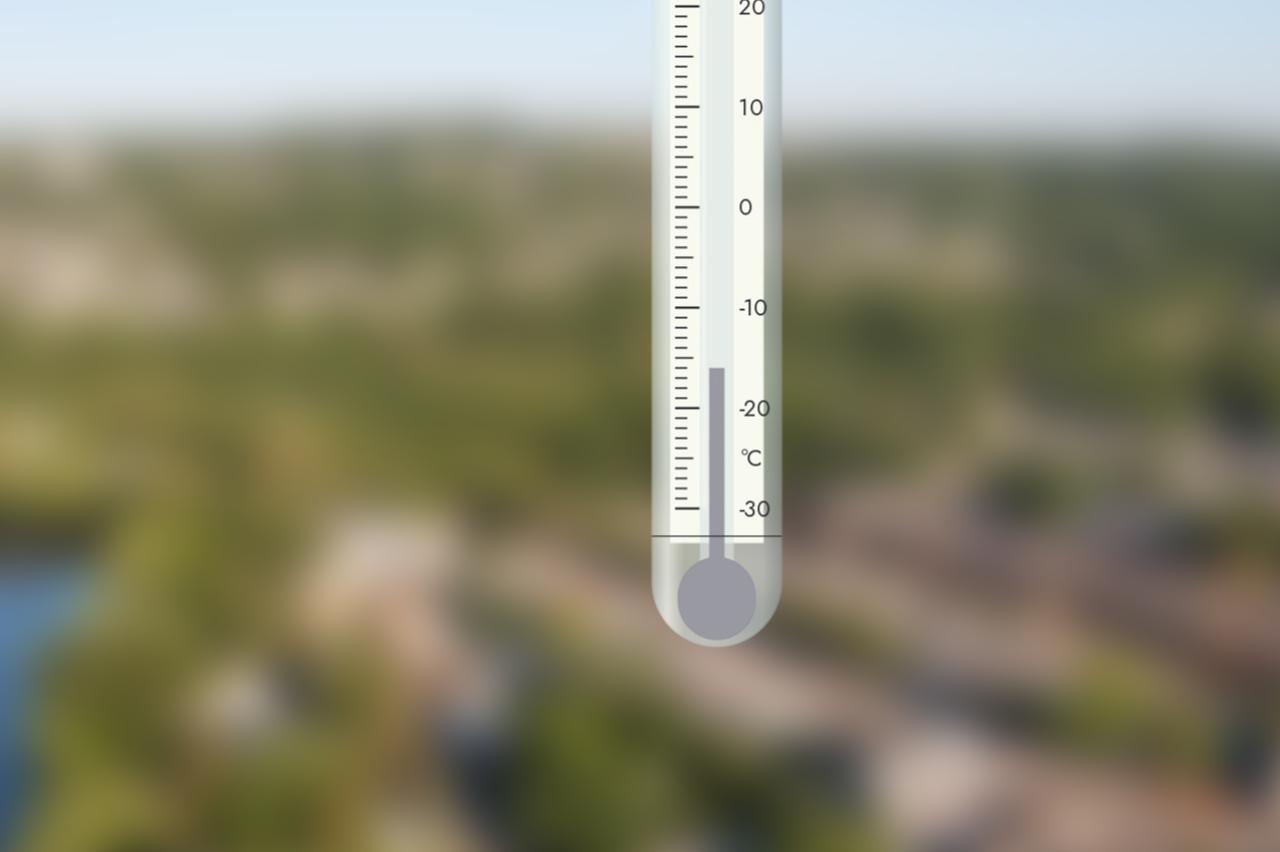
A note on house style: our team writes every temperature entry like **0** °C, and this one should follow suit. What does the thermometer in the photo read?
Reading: **-16** °C
